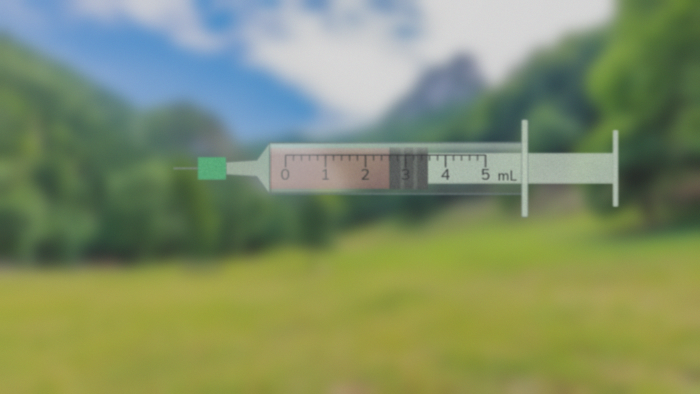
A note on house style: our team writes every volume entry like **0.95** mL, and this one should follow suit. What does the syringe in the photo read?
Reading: **2.6** mL
